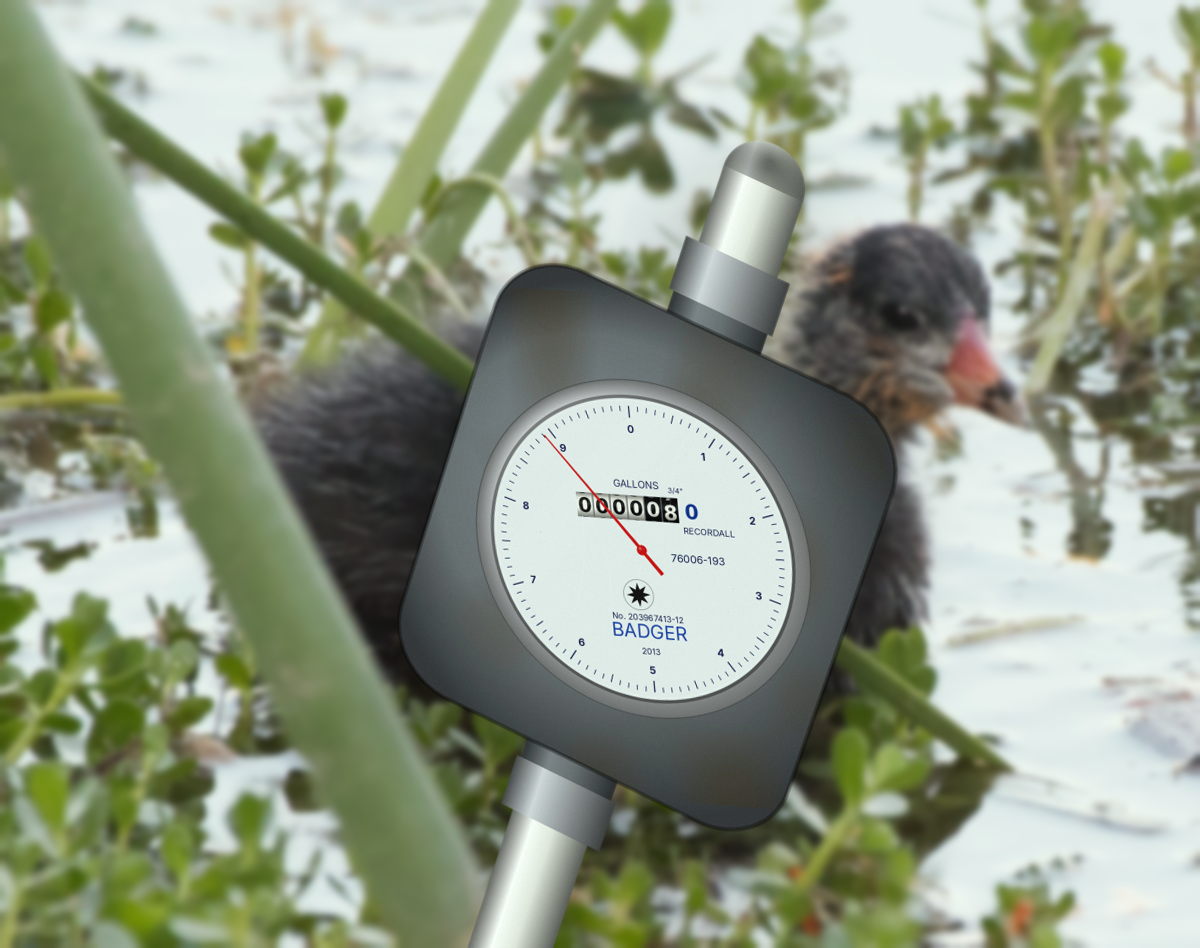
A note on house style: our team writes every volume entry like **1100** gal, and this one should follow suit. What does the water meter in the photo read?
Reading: **78.9** gal
